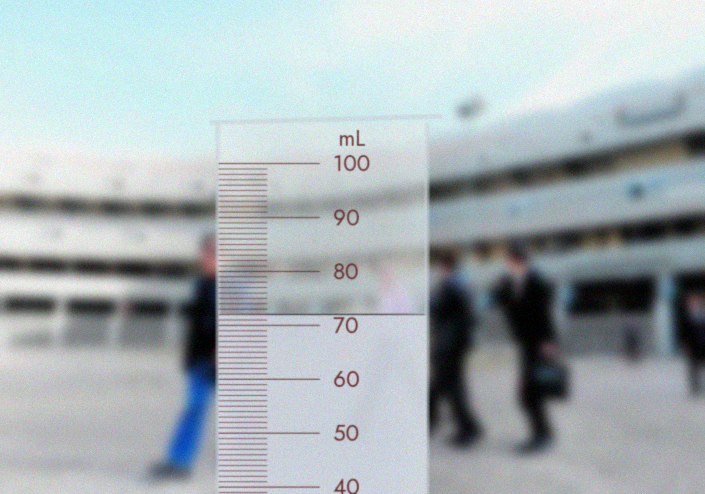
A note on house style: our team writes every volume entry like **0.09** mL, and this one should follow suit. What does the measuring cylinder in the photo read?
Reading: **72** mL
